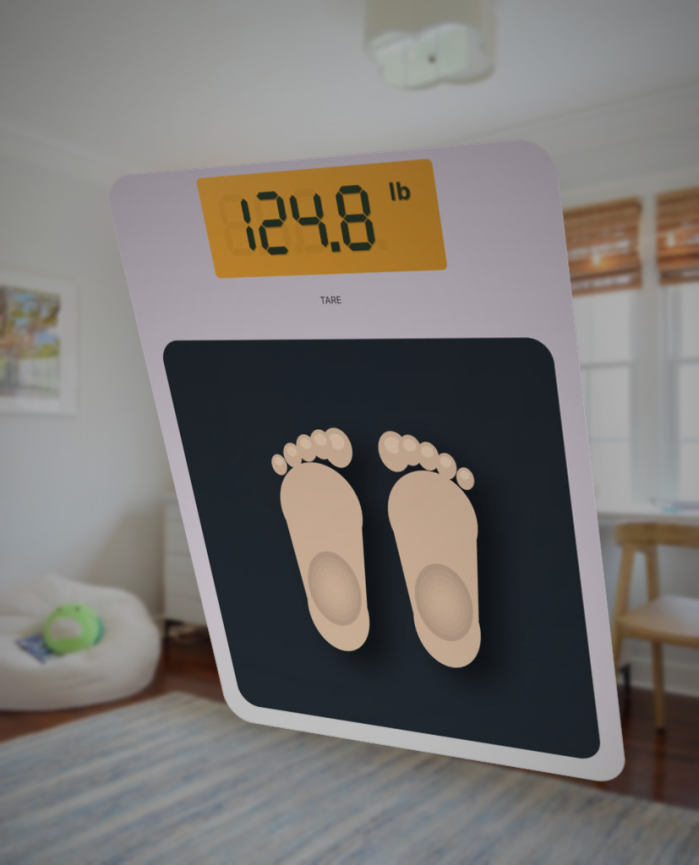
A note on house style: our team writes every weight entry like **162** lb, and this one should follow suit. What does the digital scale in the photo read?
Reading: **124.8** lb
